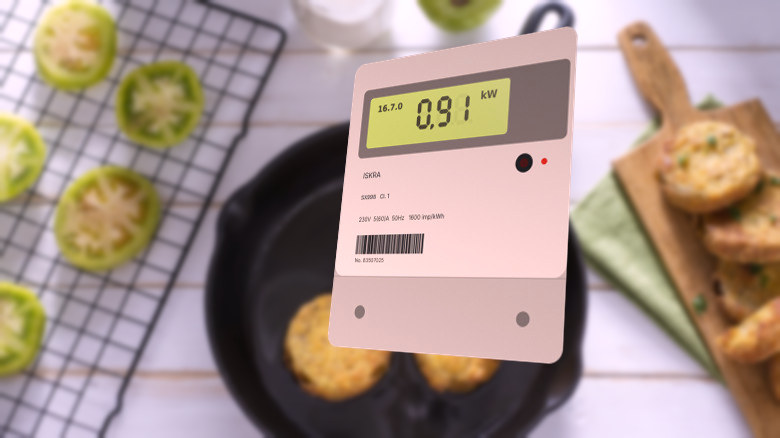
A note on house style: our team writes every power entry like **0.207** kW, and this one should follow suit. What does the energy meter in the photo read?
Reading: **0.91** kW
